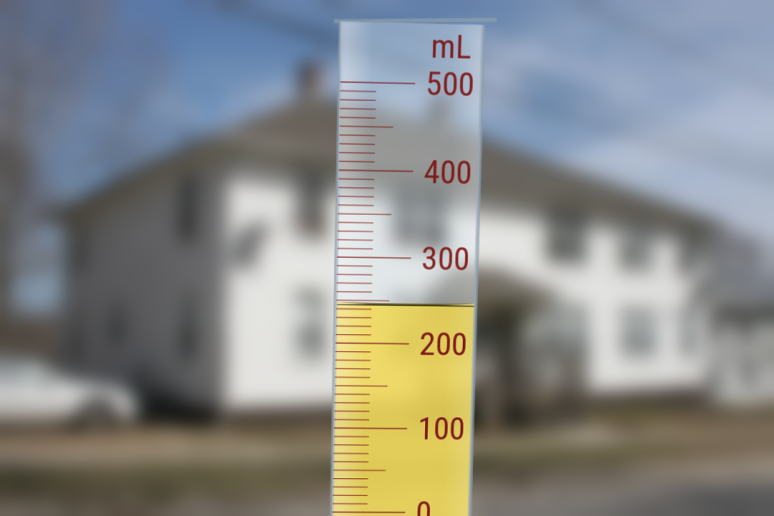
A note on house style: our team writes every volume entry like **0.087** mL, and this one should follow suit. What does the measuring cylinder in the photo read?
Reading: **245** mL
